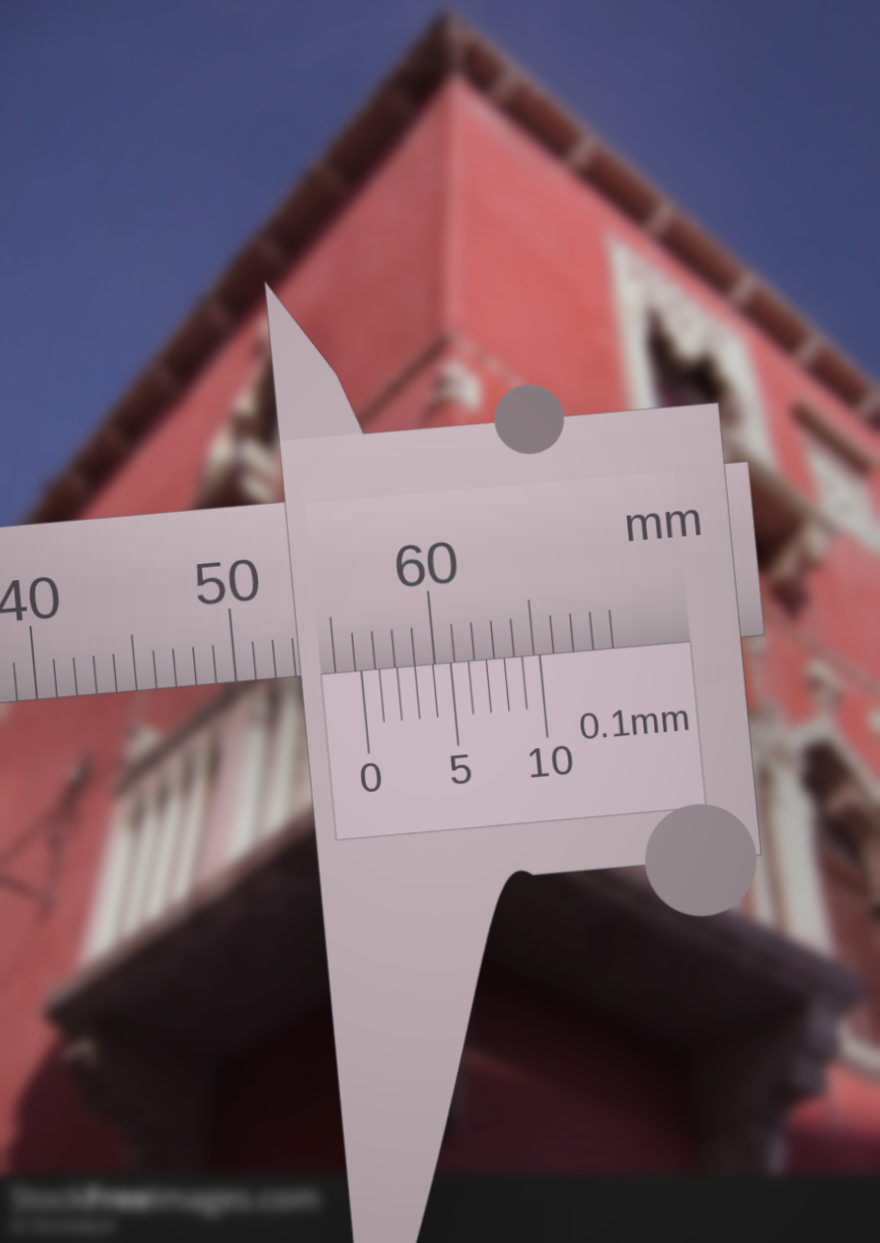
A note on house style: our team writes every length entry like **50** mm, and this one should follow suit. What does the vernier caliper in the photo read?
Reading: **56.3** mm
